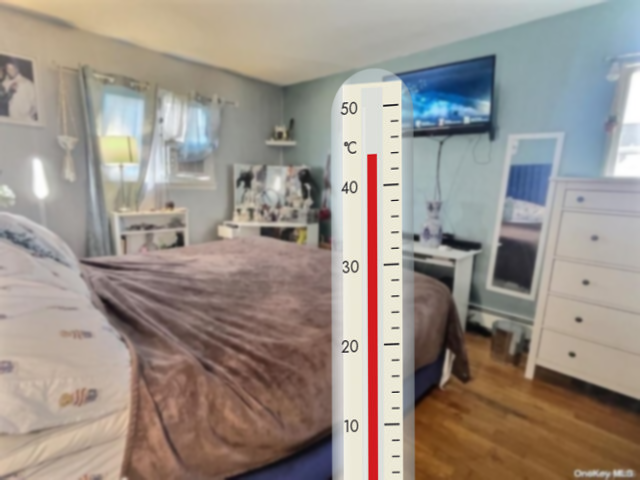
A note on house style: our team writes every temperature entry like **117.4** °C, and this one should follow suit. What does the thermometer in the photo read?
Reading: **44** °C
